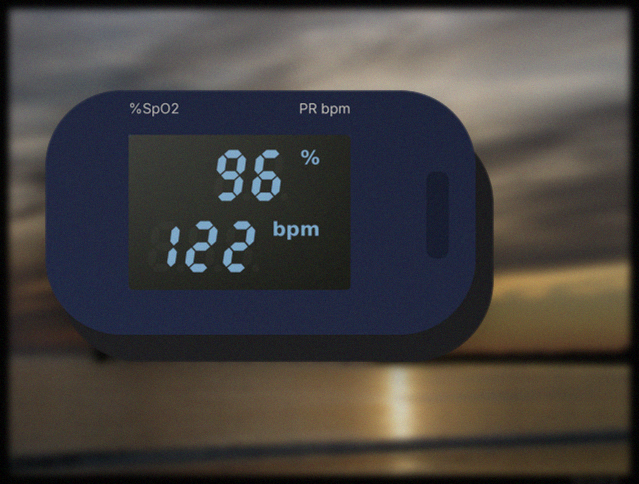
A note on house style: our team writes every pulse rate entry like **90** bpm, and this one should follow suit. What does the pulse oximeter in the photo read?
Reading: **122** bpm
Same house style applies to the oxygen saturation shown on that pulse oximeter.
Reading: **96** %
